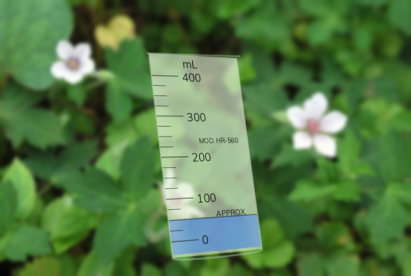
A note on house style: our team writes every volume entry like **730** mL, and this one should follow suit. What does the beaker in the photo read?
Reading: **50** mL
